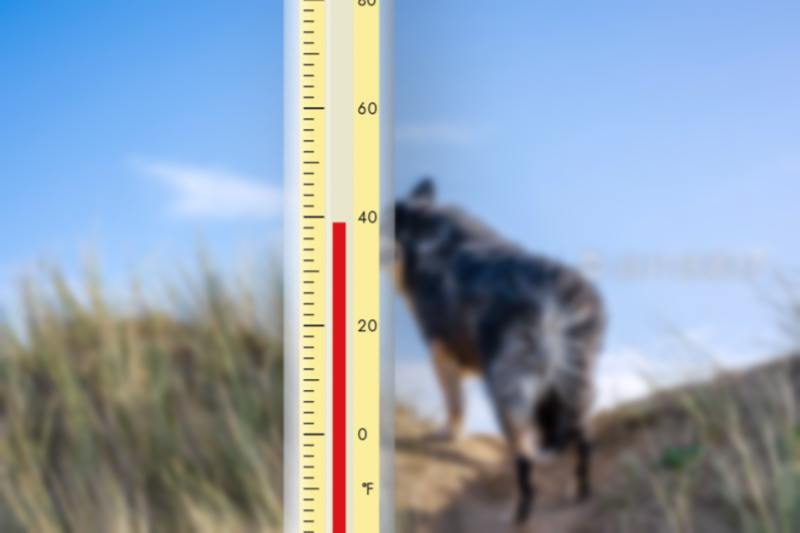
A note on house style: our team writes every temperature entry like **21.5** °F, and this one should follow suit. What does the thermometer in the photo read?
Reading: **39** °F
